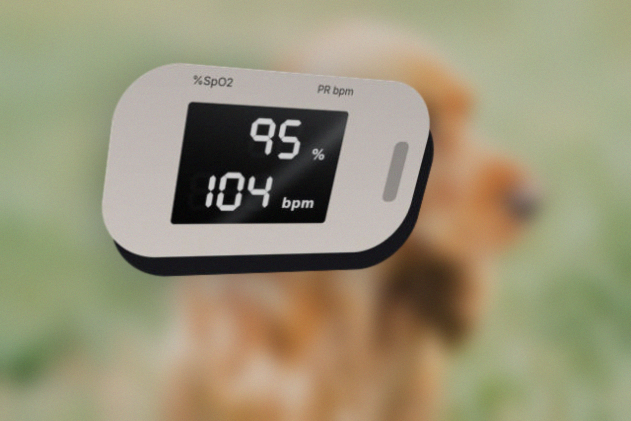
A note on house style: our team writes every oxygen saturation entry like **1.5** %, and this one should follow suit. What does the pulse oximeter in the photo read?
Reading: **95** %
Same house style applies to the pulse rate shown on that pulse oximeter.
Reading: **104** bpm
